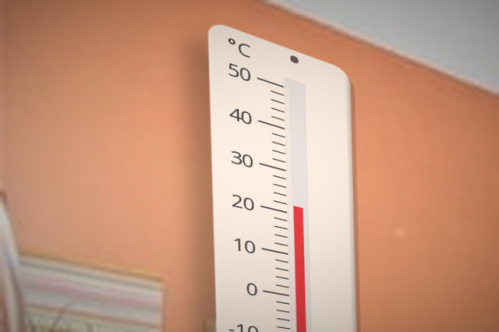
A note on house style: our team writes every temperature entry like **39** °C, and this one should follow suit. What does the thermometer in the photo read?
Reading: **22** °C
